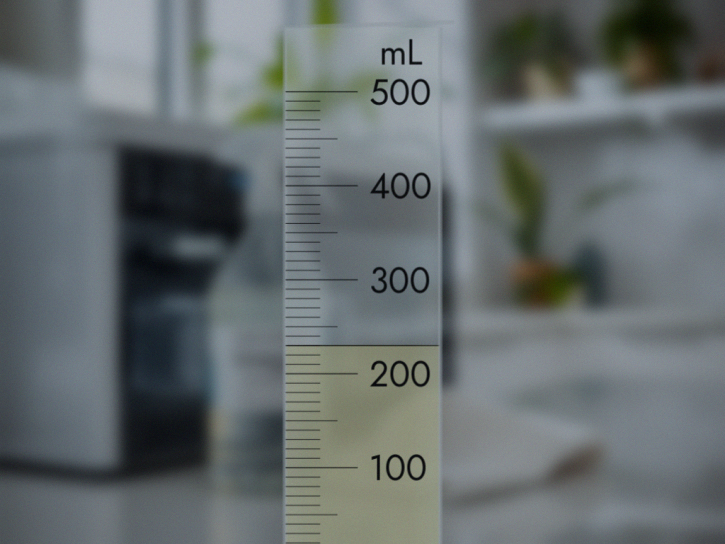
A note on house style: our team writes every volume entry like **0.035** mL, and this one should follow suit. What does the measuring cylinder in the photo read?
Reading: **230** mL
